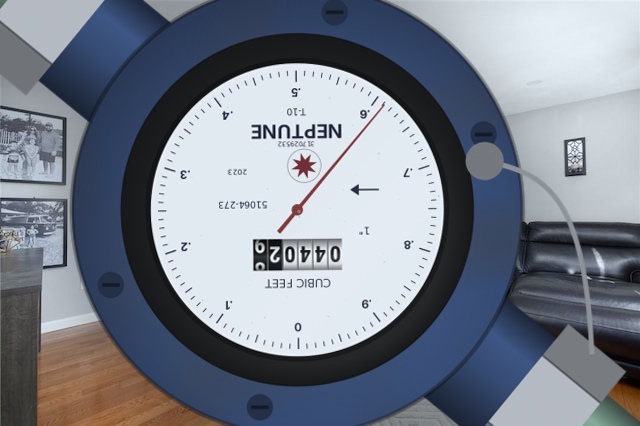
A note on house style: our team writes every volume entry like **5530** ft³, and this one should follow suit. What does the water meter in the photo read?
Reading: **44028.61** ft³
